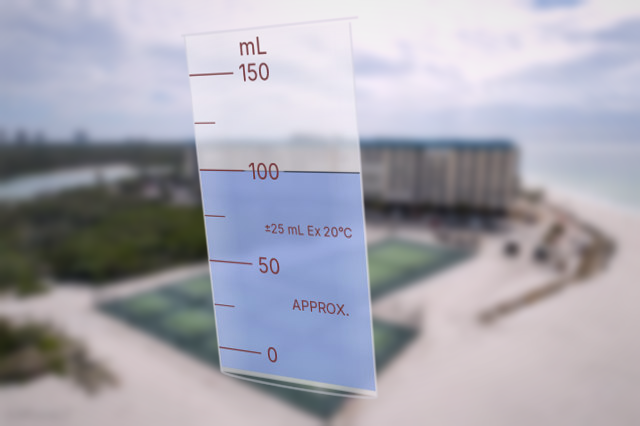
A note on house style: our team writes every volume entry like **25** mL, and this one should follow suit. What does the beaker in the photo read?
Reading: **100** mL
